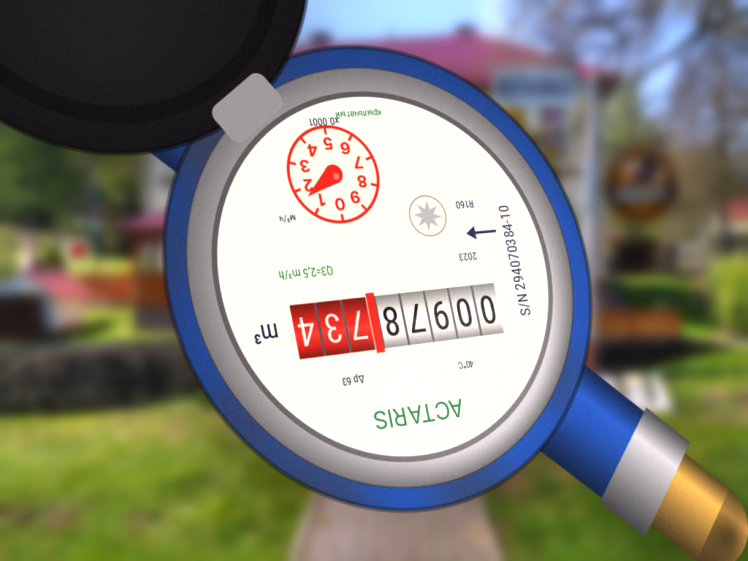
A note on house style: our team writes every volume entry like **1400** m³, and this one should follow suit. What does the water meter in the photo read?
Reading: **978.7341** m³
